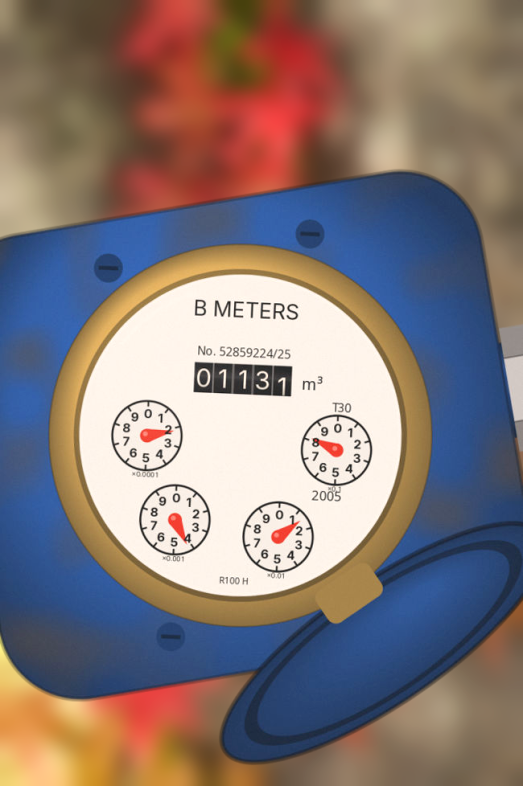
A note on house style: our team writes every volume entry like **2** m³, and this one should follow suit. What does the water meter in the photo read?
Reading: **1130.8142** m³
